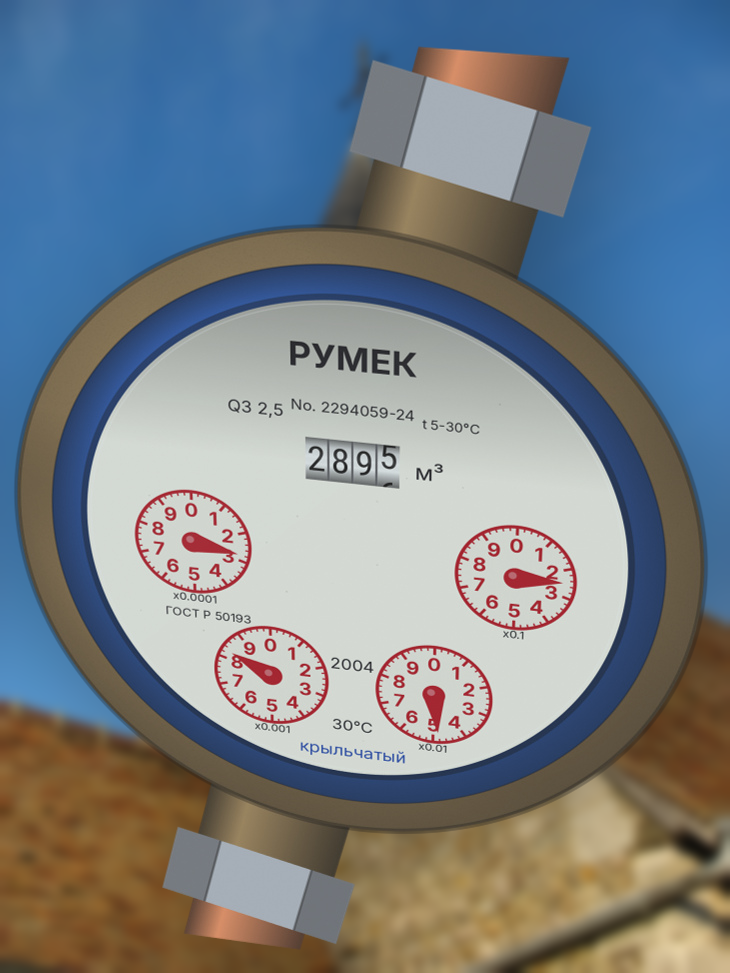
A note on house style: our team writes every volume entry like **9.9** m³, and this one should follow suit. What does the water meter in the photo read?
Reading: **2895.2482** m³
